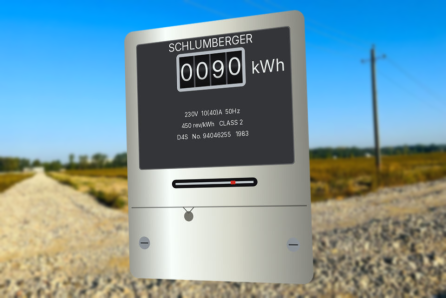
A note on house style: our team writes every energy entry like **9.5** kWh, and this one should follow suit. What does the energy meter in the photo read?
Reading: **90** kWh
